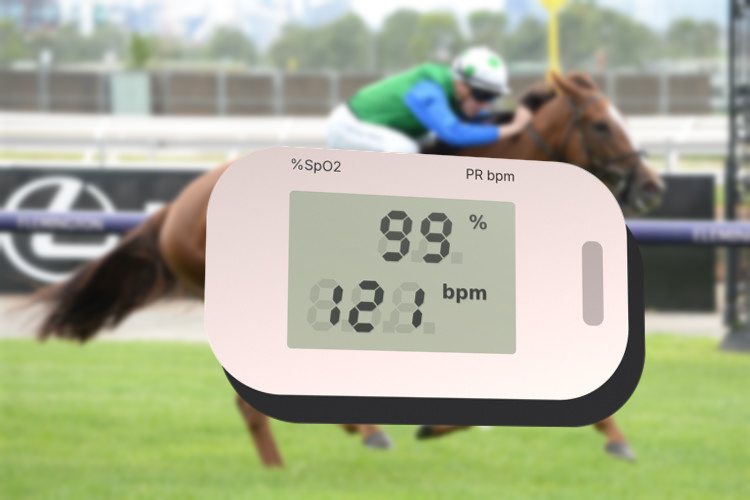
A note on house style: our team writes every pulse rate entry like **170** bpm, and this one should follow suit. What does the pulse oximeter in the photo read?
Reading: **121** bpm
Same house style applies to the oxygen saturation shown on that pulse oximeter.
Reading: **99** %
